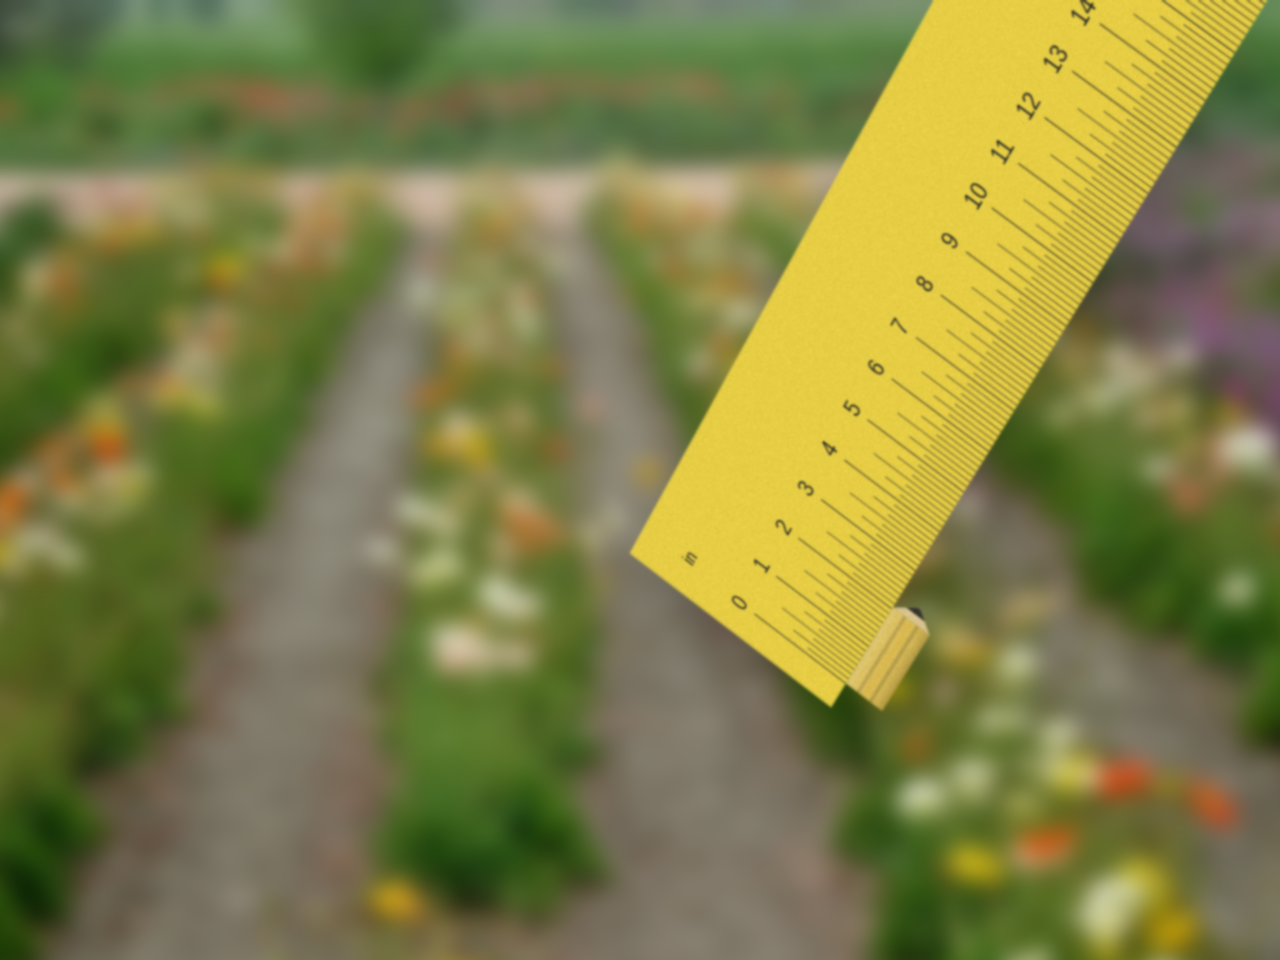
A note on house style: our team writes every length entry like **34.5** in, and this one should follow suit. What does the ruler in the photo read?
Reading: **2.375** in
